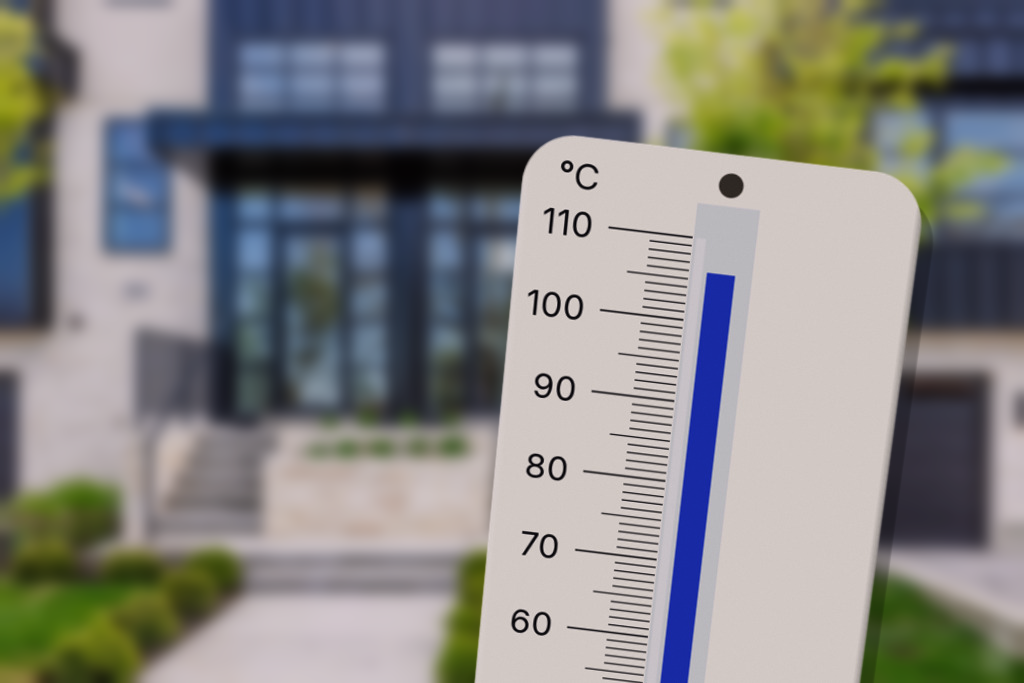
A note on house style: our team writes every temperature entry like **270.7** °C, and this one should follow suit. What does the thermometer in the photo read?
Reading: **106** °C
